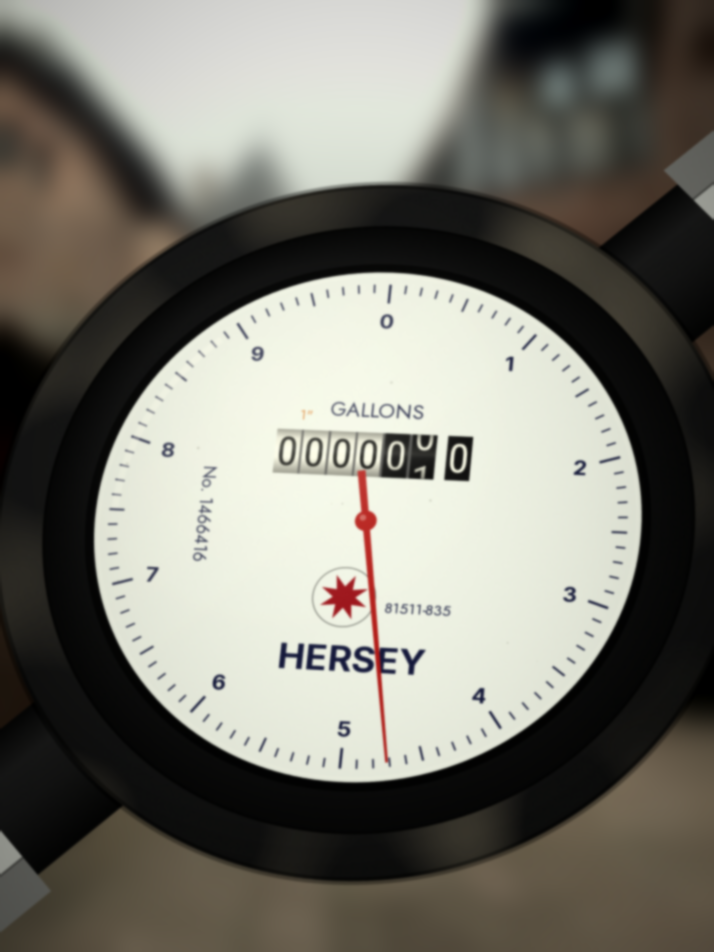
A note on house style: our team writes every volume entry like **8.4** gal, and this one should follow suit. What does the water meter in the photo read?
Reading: **4.7** gal
